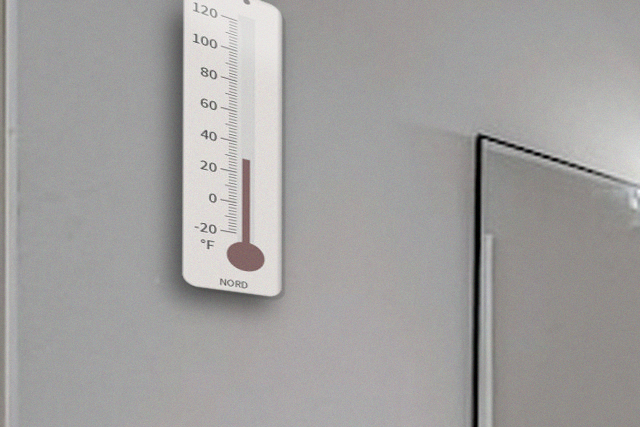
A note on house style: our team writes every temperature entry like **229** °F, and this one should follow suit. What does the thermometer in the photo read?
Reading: **30** °F
